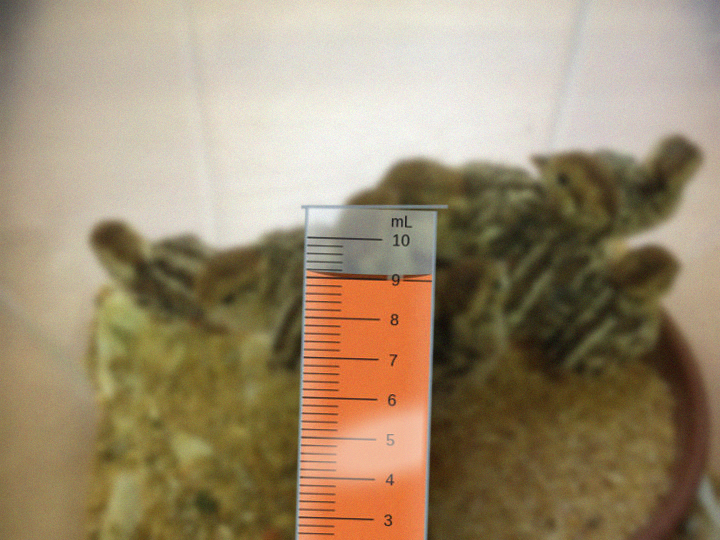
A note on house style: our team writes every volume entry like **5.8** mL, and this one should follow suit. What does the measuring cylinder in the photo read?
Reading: **9** mL
